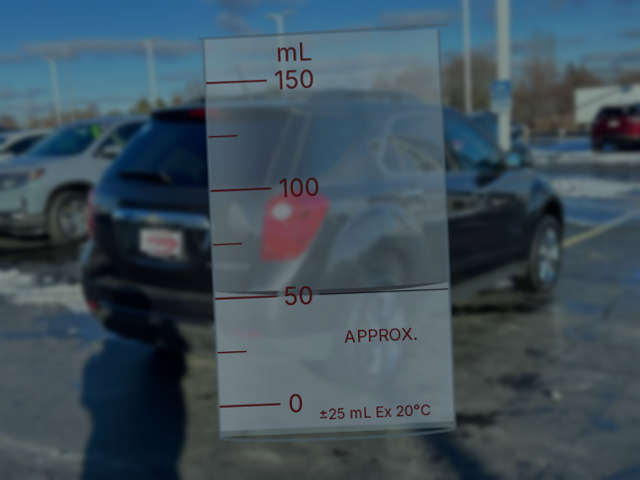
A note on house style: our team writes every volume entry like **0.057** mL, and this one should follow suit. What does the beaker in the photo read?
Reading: **50** mL
